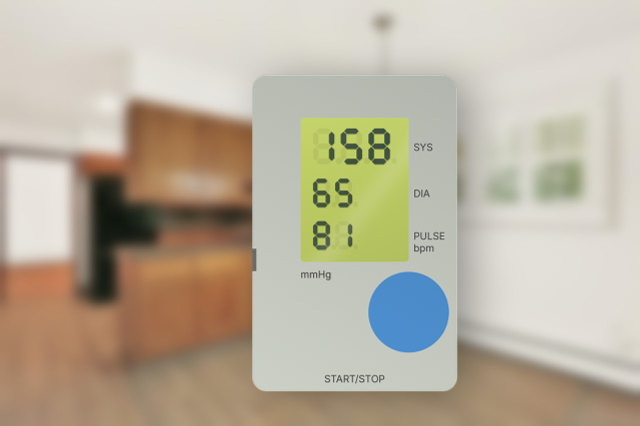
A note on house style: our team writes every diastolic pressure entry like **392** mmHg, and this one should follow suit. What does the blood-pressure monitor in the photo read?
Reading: **65** mmHg
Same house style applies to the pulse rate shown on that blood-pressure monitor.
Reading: **81** bpm
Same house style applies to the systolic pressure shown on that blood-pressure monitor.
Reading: **158** mmHg
